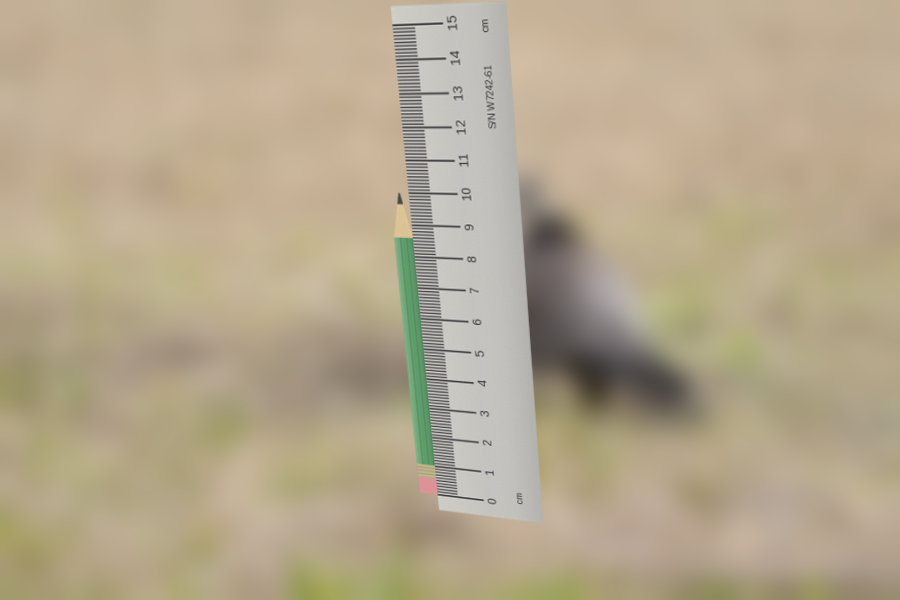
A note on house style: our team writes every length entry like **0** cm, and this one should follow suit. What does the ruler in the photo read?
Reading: **10** cm
